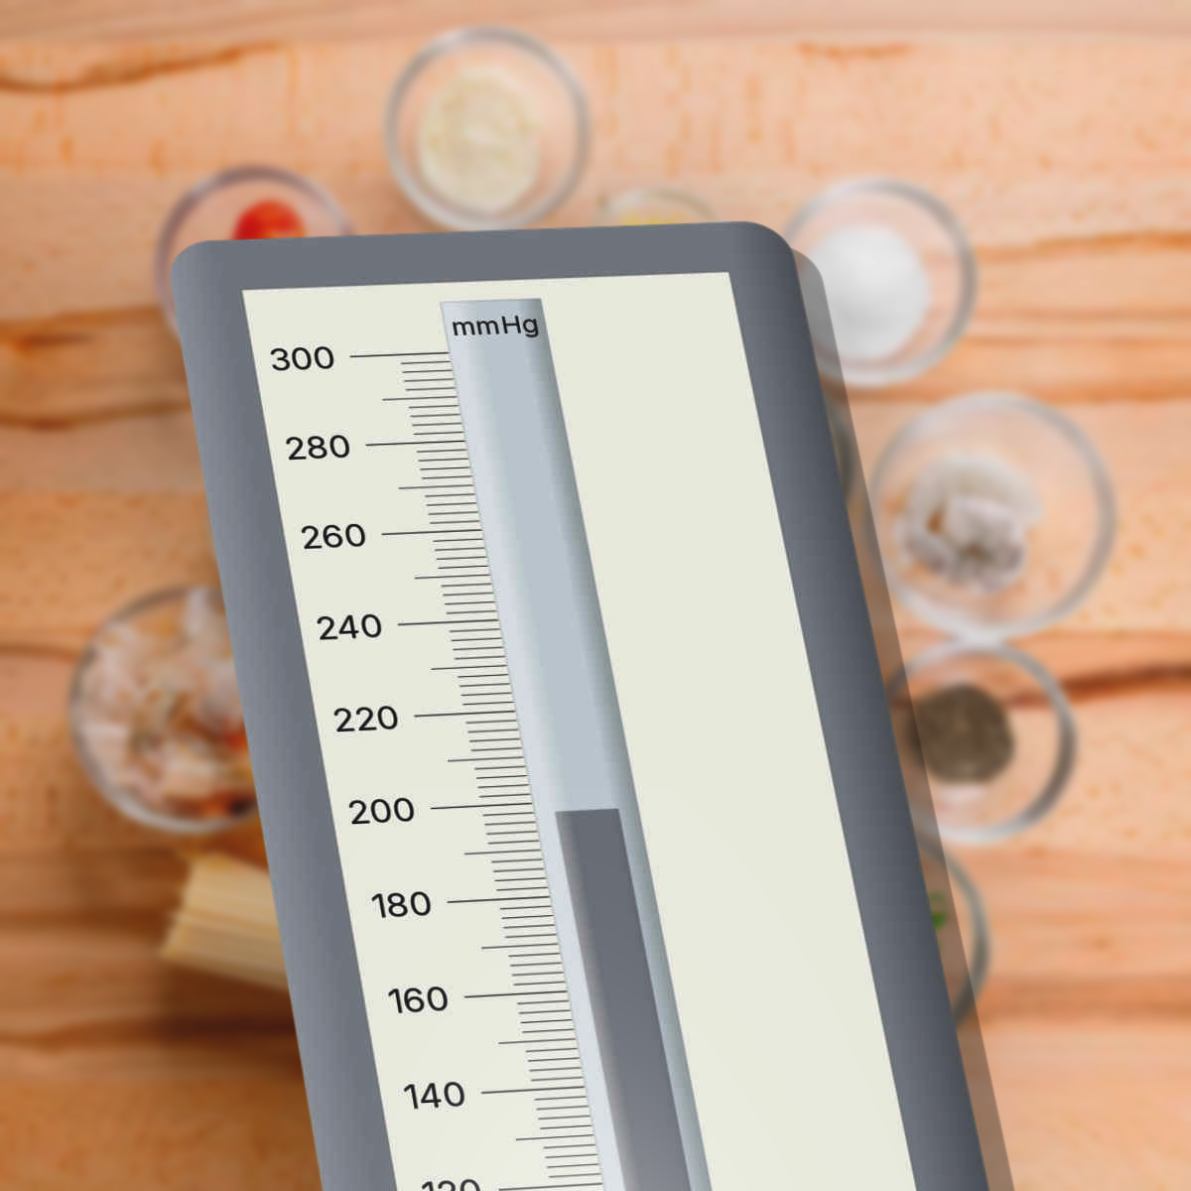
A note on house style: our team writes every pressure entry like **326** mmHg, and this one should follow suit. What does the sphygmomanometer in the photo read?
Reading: **198** mmHg
